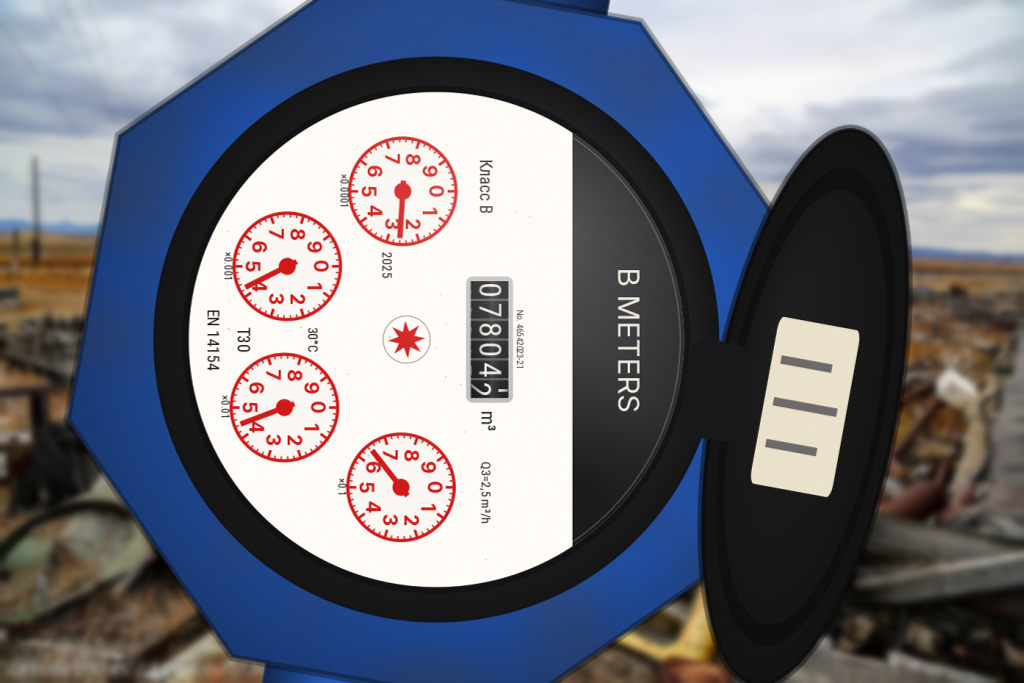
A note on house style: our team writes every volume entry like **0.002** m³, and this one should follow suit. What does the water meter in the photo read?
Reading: **78041.6442** m³
